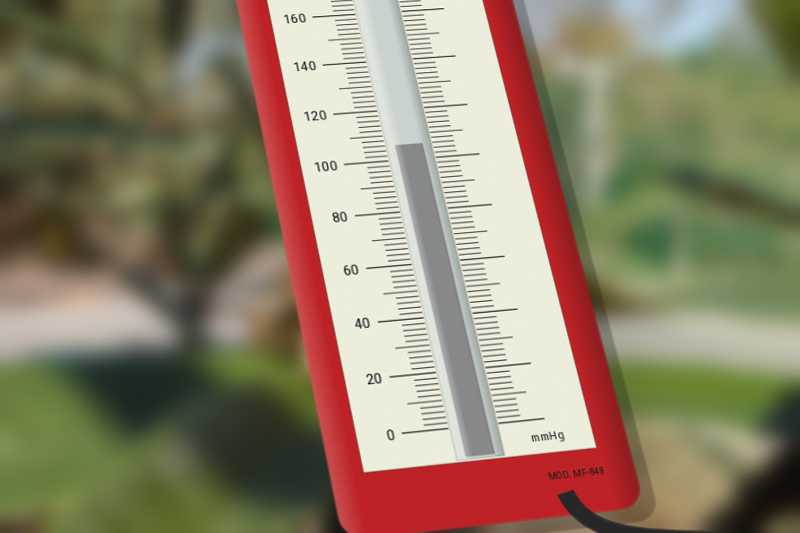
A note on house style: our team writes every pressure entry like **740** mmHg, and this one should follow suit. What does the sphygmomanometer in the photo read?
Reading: **106** mmHg
